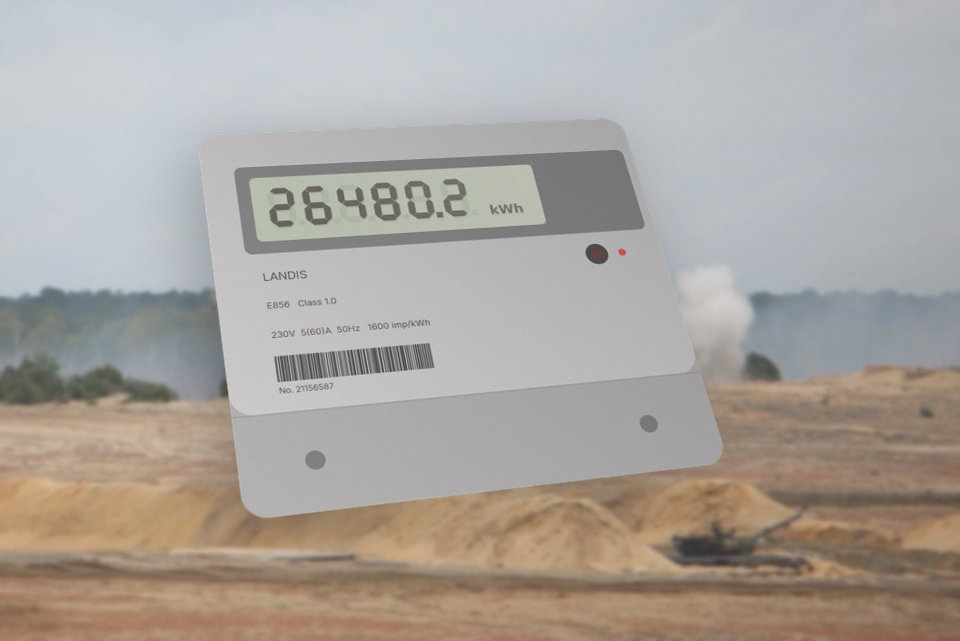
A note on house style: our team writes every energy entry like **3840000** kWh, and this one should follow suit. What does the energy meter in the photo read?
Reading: **26480.2** kWh
